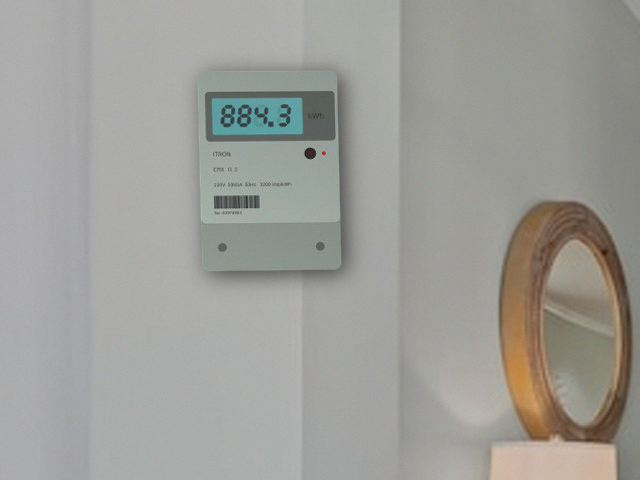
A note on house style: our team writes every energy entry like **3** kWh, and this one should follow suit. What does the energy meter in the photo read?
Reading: **884.3** kWh
